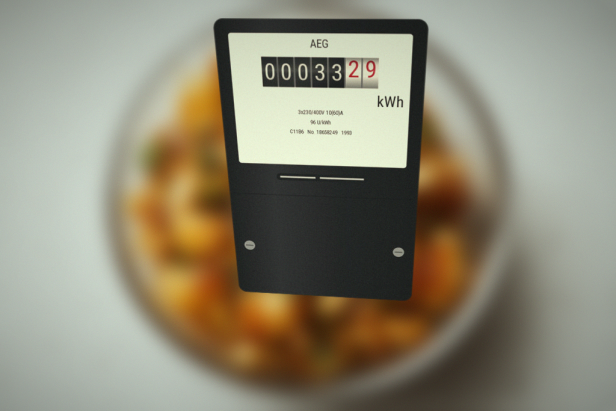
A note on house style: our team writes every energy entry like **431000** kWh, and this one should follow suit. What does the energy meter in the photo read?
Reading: **33.29** kWh
